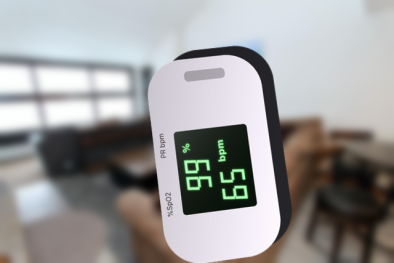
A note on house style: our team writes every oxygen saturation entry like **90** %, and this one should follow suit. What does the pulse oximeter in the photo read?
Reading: **99** %
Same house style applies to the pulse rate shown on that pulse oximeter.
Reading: **65** bpm
